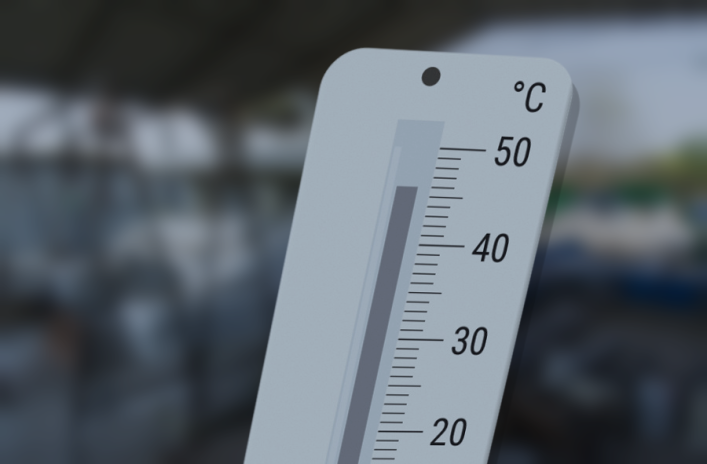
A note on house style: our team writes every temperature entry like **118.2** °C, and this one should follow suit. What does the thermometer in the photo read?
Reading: **46** °C
